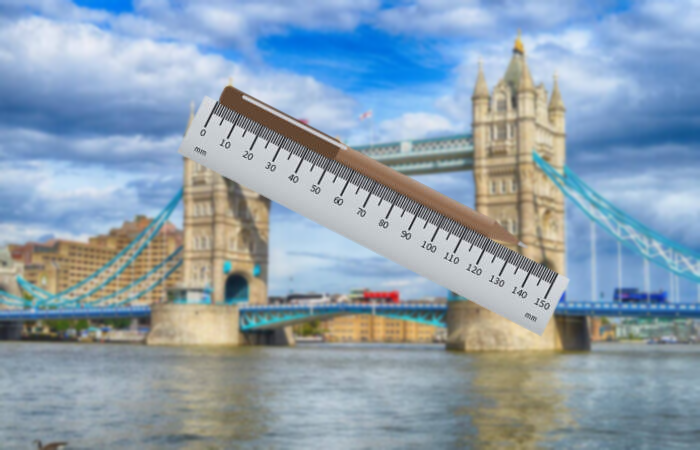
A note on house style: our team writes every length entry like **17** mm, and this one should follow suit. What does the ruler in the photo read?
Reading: **135** mm
